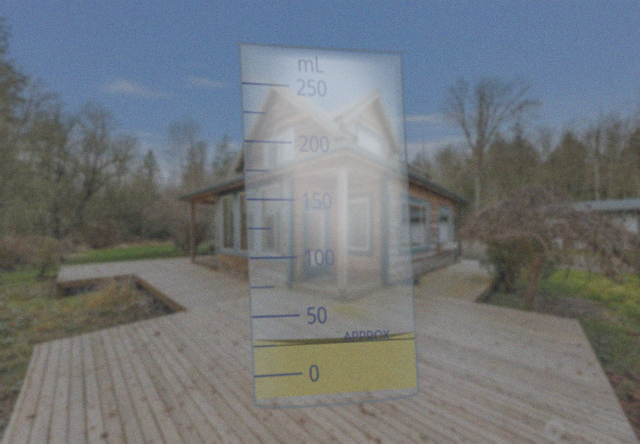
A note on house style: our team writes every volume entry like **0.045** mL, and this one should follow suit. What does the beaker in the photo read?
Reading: **25** mL
